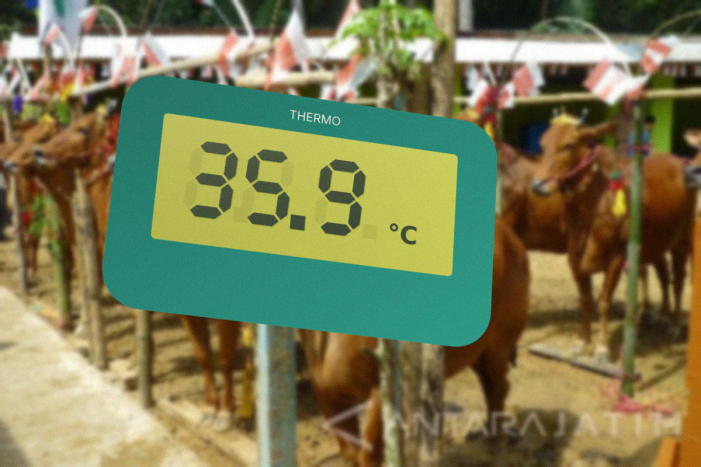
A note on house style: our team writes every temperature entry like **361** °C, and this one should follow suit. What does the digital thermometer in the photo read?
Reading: **35.9** °C
